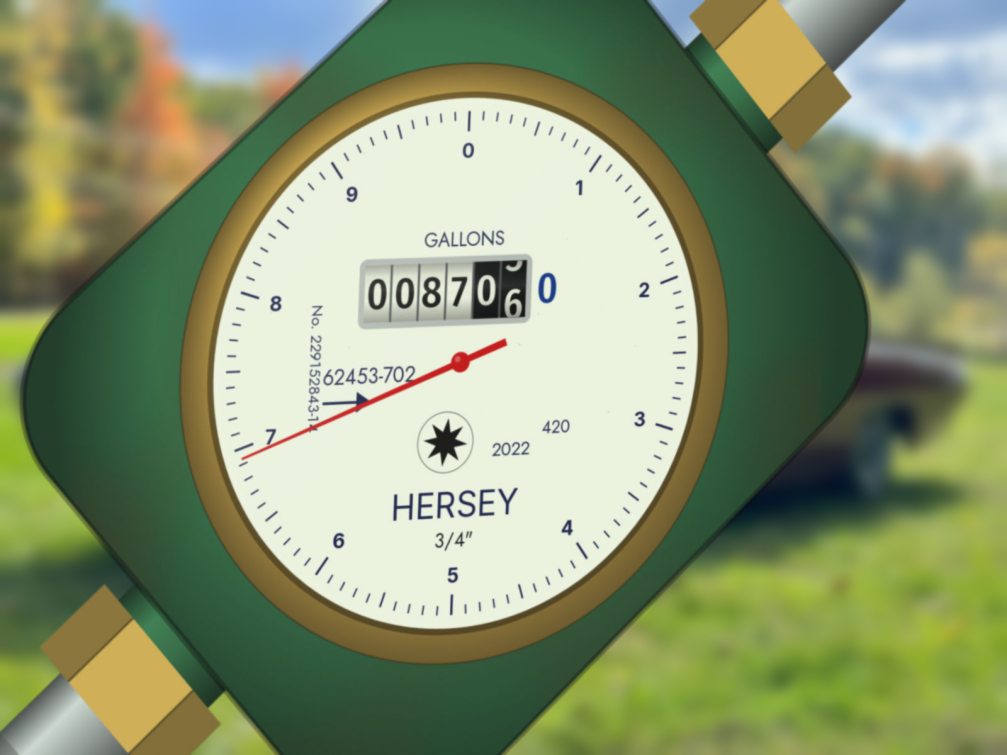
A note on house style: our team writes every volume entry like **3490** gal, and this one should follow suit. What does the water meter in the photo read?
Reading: **87056.9** gal
